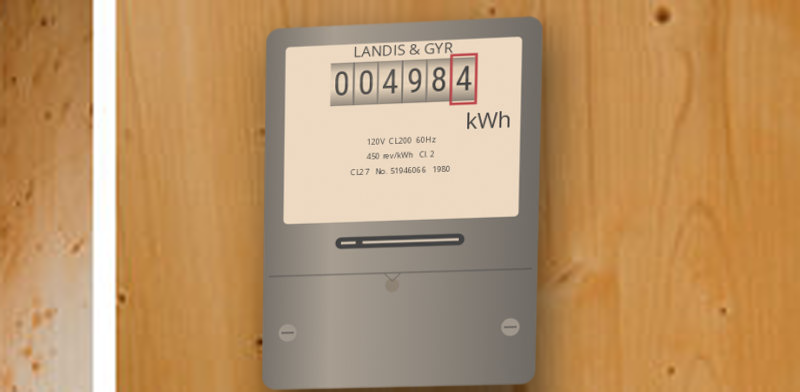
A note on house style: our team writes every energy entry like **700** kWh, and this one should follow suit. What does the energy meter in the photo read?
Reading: **498.4** kWh
